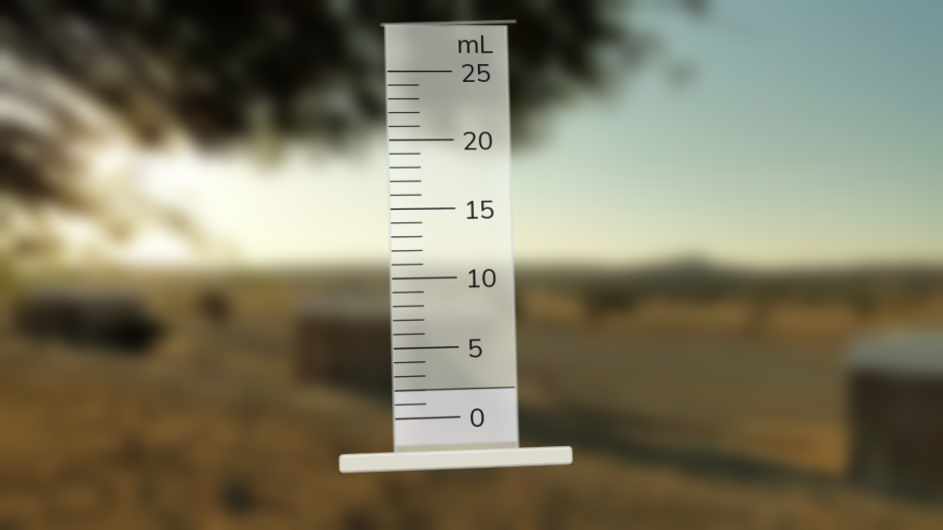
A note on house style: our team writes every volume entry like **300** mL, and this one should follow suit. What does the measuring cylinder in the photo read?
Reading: **2** mL
